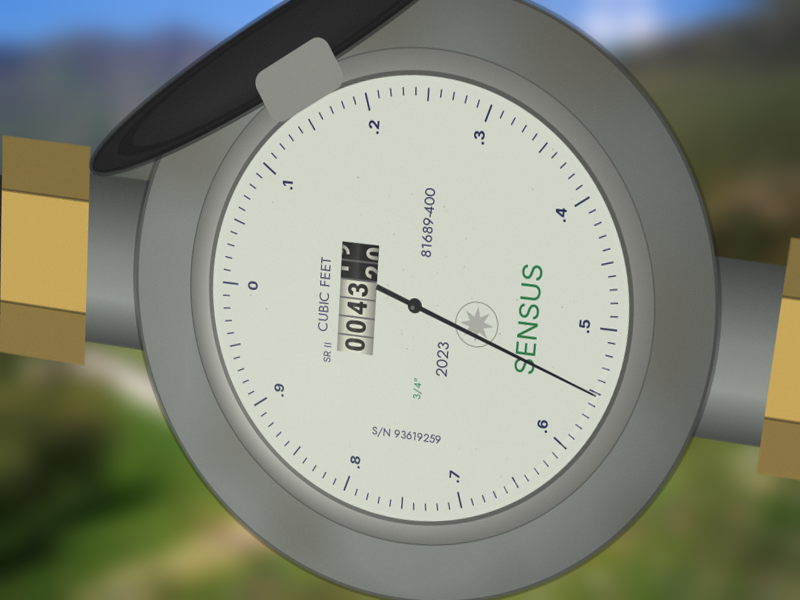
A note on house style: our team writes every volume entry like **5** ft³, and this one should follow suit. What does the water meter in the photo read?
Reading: **4319.55** ft³
